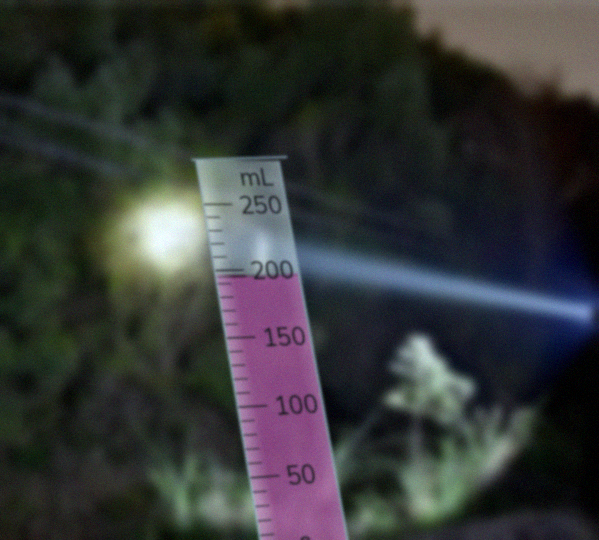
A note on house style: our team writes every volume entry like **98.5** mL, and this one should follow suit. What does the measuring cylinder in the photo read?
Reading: **195** mL
